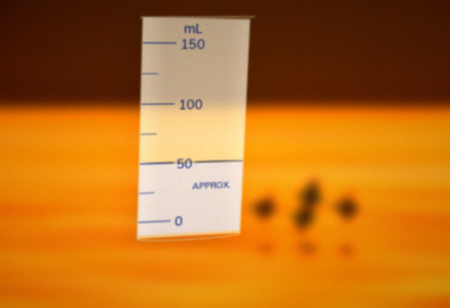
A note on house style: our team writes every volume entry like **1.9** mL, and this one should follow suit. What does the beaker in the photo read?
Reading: **50** mL
